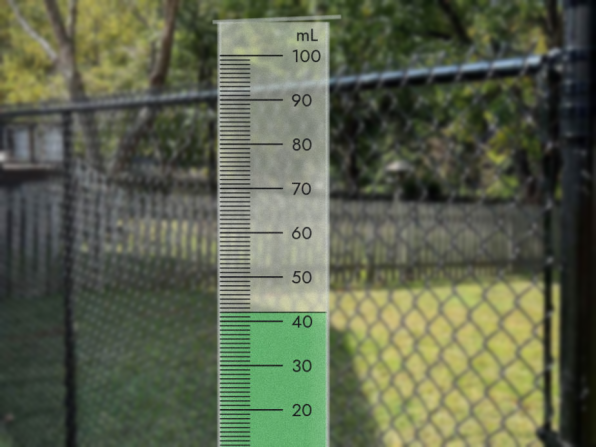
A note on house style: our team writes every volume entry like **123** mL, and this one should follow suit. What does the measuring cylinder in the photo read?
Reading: **42** mL
